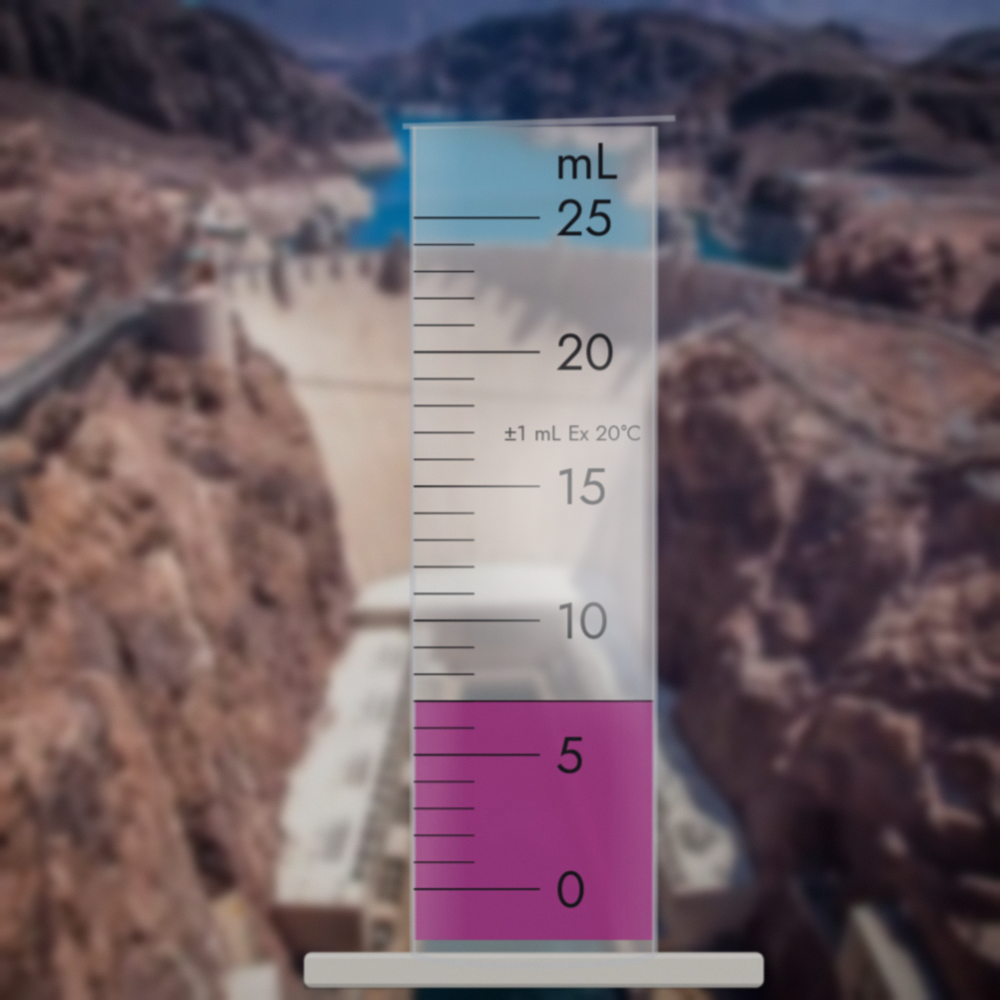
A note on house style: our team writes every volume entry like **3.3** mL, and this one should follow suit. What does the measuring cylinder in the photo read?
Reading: **7** mL
